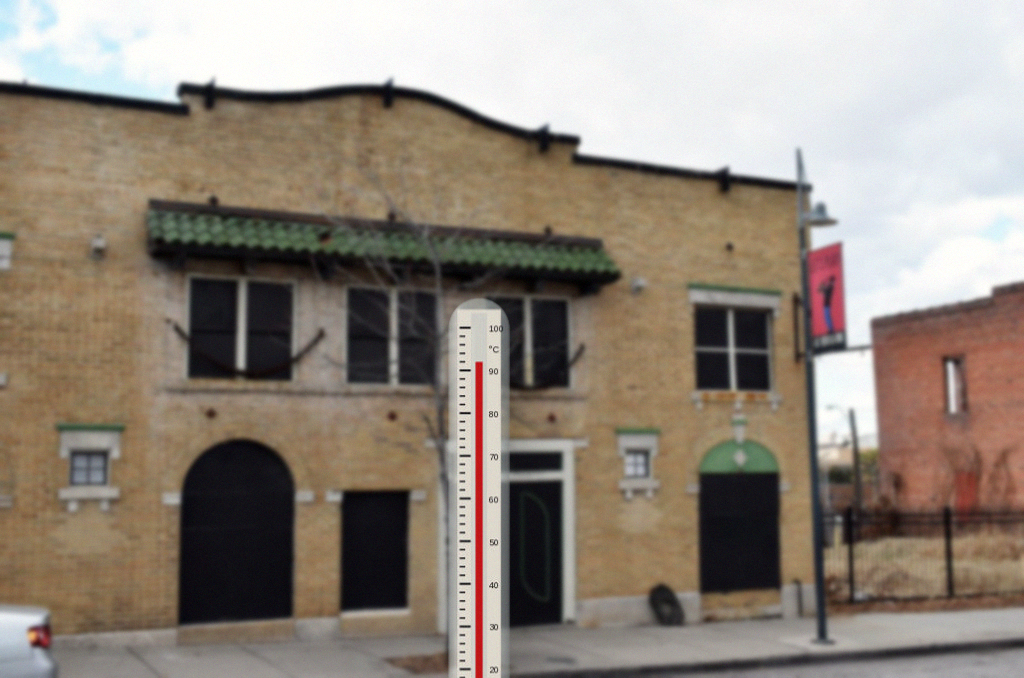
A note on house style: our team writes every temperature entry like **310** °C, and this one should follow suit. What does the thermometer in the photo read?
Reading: **92** °C
